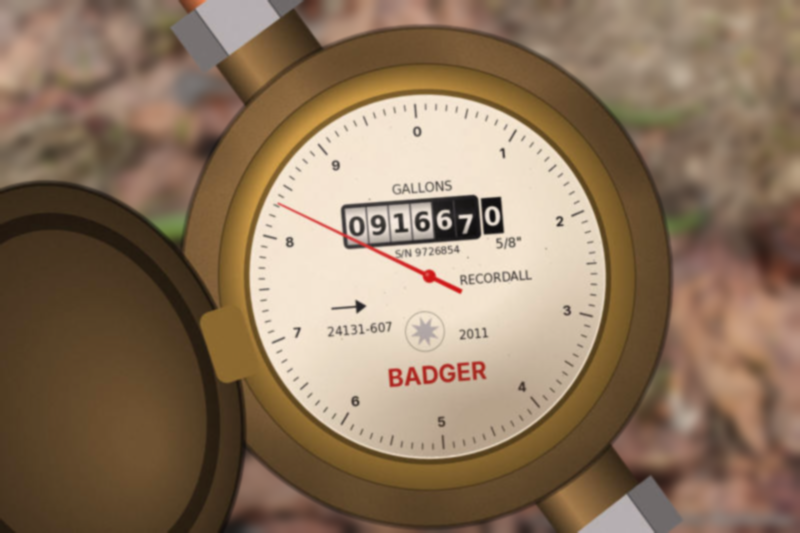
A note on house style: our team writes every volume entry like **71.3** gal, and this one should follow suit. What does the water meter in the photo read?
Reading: **916668.3** gal
